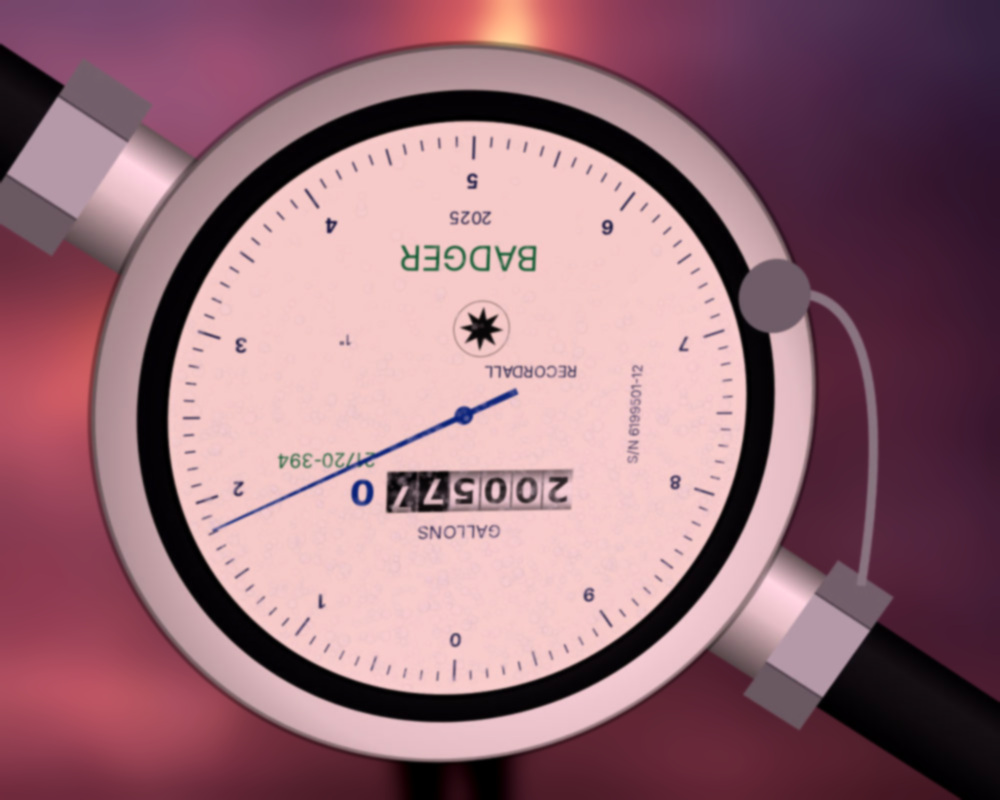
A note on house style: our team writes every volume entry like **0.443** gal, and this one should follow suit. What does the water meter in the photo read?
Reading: **2005771.8** gal
